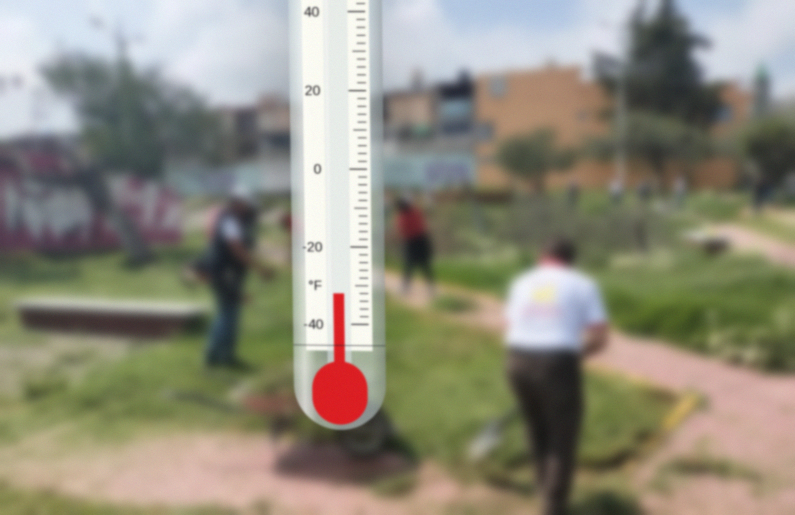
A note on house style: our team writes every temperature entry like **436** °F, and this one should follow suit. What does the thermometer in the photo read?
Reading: **-32** °F
